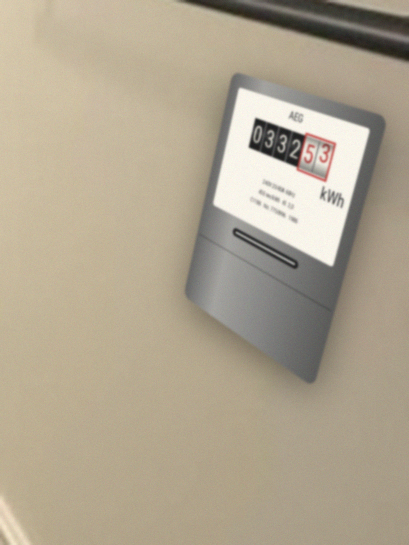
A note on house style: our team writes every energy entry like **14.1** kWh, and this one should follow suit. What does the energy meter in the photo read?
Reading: **332.53** kWh
